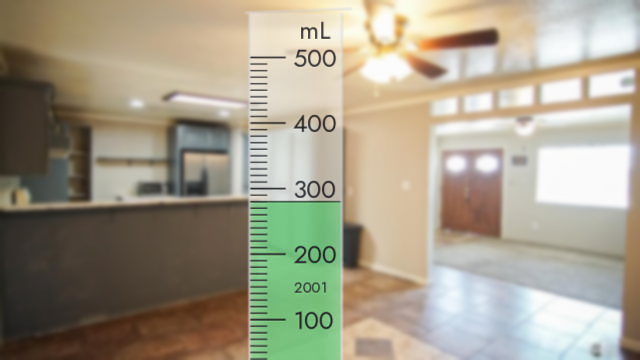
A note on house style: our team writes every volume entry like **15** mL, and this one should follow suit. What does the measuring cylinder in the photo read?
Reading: **280** mL
